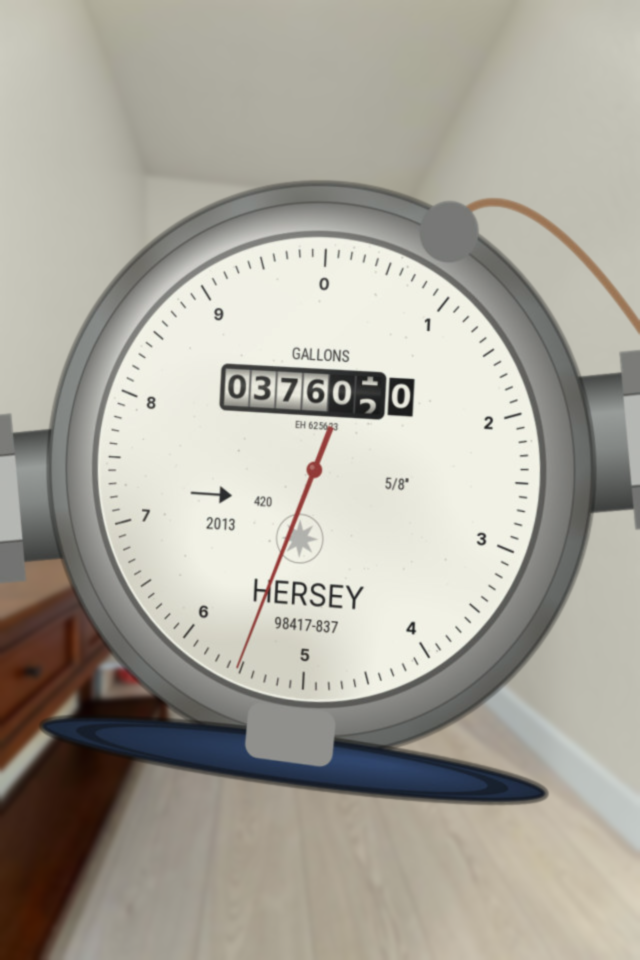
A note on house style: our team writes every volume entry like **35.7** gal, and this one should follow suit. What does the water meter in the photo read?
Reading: **376015.5** gal
